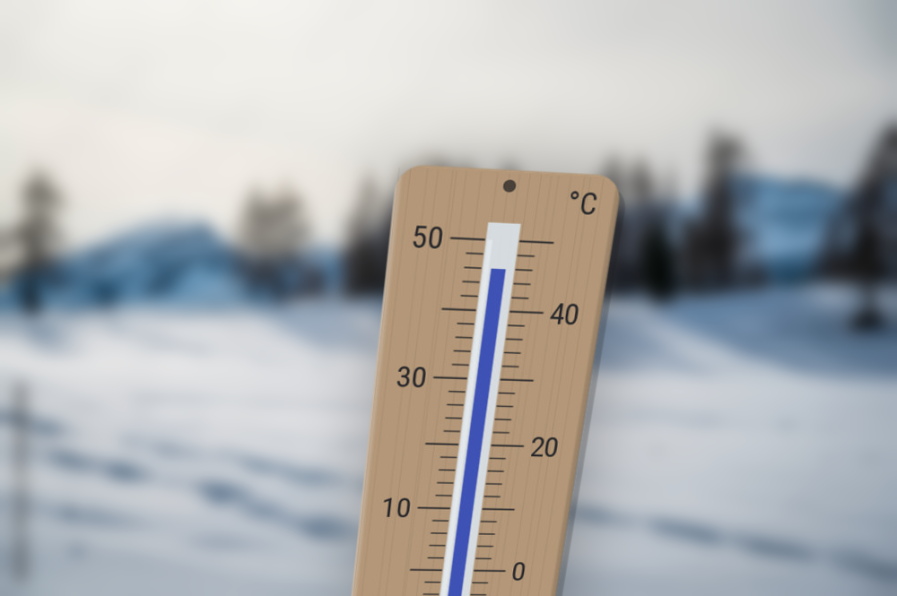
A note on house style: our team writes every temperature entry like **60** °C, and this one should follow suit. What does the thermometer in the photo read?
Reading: **46** °C
